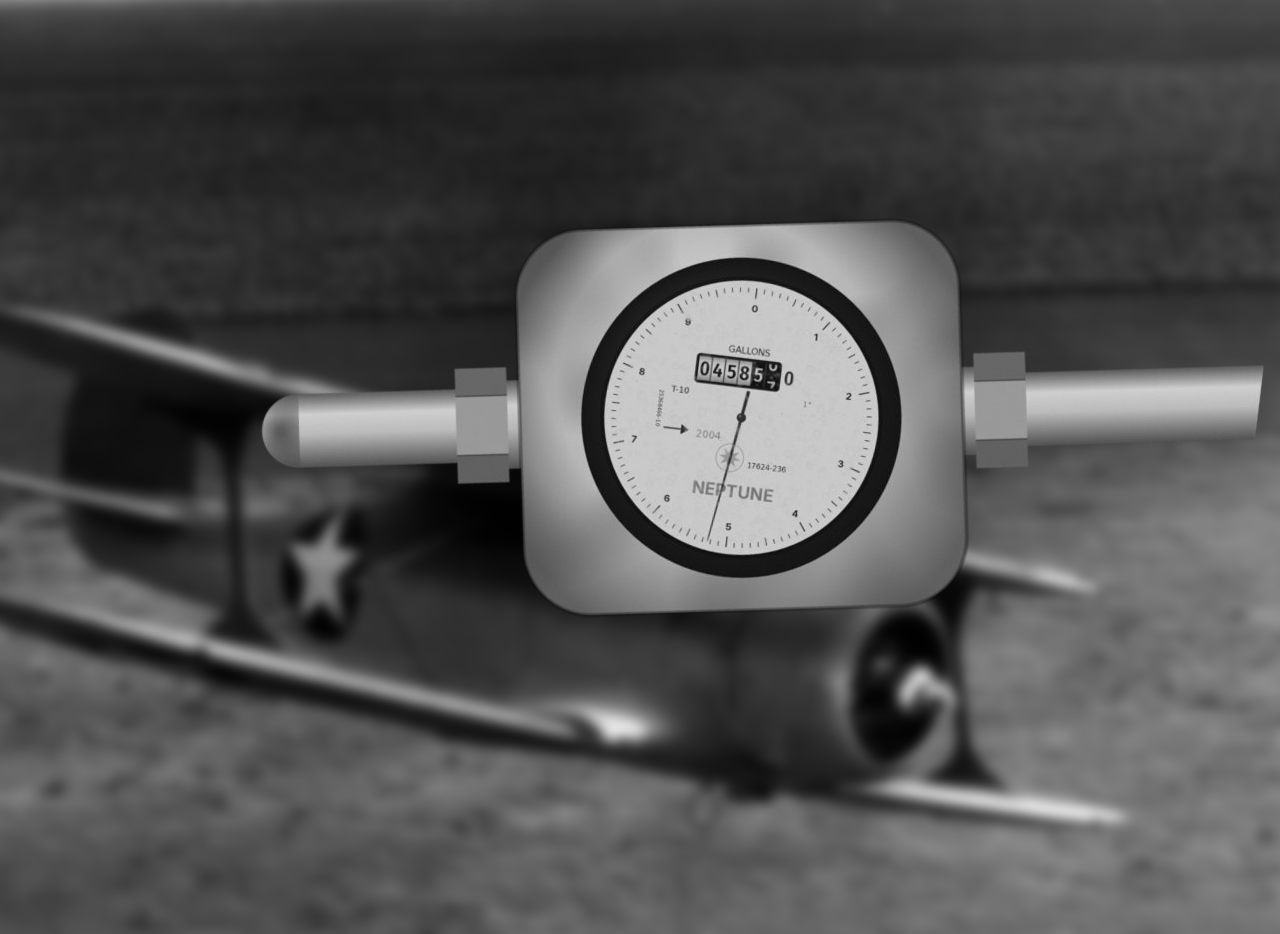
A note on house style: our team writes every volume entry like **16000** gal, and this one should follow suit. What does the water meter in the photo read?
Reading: **458565.2** gal
